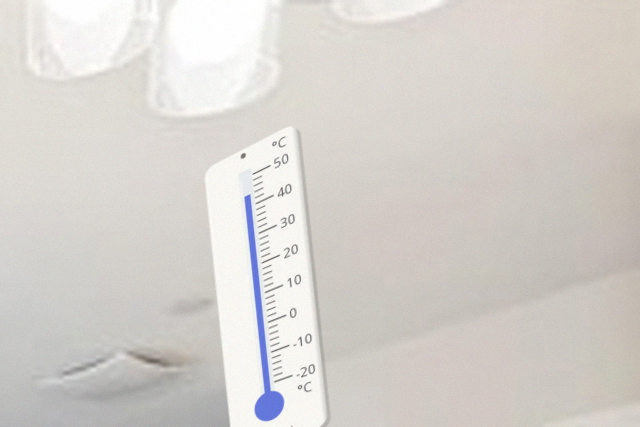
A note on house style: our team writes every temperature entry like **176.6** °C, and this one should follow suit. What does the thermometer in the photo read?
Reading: **44** °C
